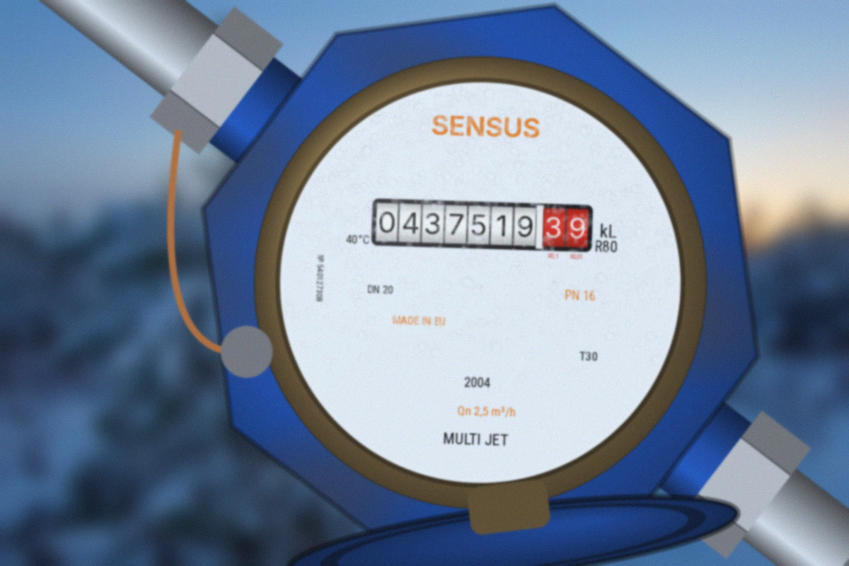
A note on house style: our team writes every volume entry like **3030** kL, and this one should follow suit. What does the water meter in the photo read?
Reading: **437519.39** kL
